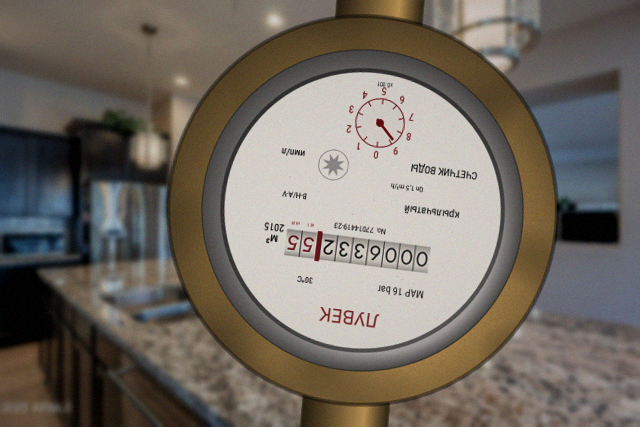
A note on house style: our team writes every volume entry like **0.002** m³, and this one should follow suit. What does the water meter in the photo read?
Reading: **6332.558** m³
